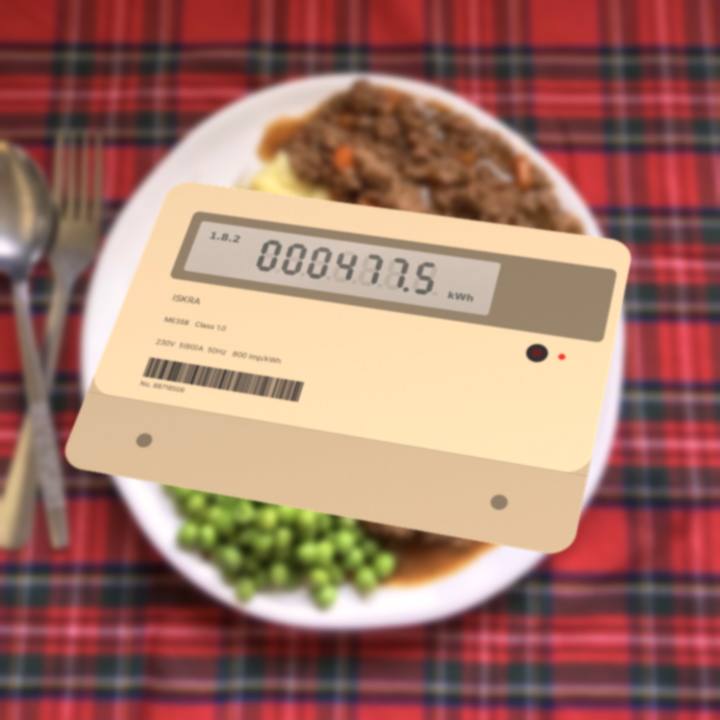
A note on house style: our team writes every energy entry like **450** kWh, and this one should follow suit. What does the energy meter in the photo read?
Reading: **477.5** kWh
